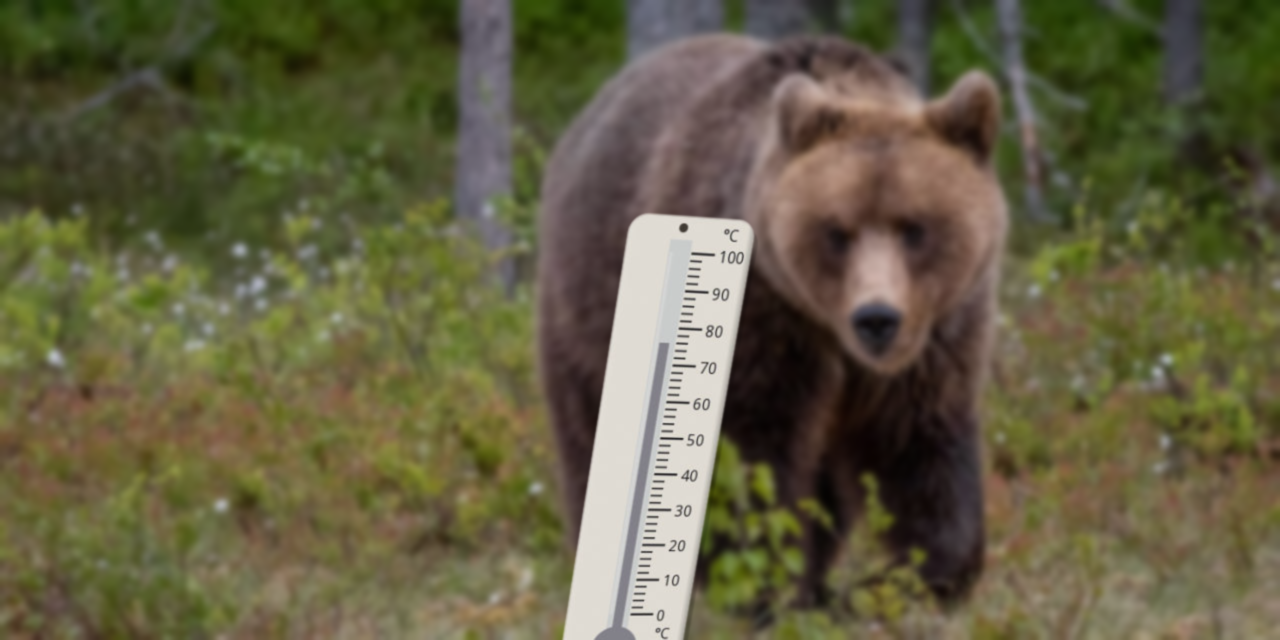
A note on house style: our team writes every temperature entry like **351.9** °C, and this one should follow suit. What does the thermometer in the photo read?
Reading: **76** °C
